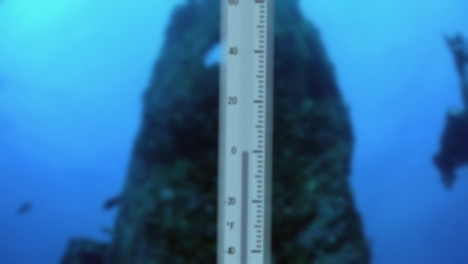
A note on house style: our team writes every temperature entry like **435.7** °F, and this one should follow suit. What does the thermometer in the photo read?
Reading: **0** °F
